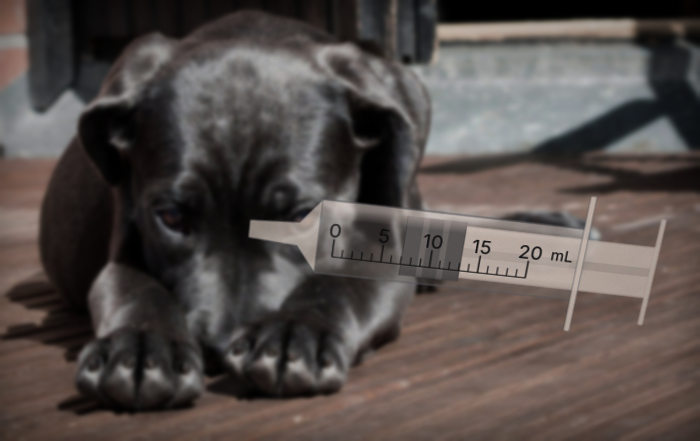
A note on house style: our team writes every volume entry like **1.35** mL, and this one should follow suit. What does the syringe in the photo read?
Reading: **7** mL
